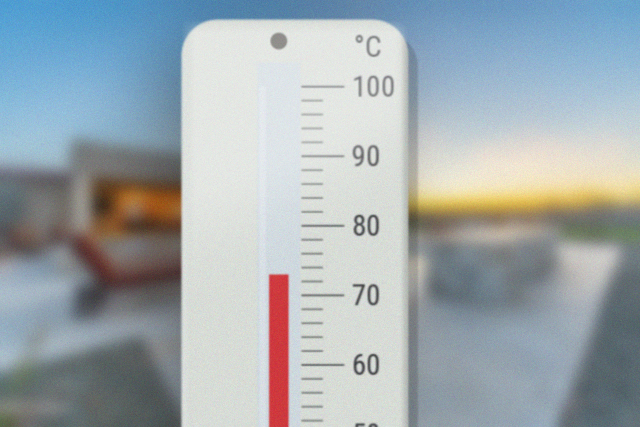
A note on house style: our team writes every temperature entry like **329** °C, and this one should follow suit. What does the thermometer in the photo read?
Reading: **73** °C
